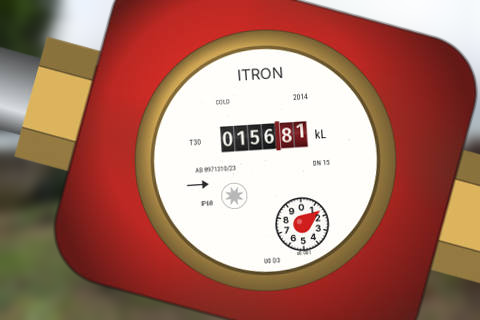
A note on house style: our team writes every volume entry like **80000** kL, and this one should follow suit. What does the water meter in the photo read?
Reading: **156.811** kL
